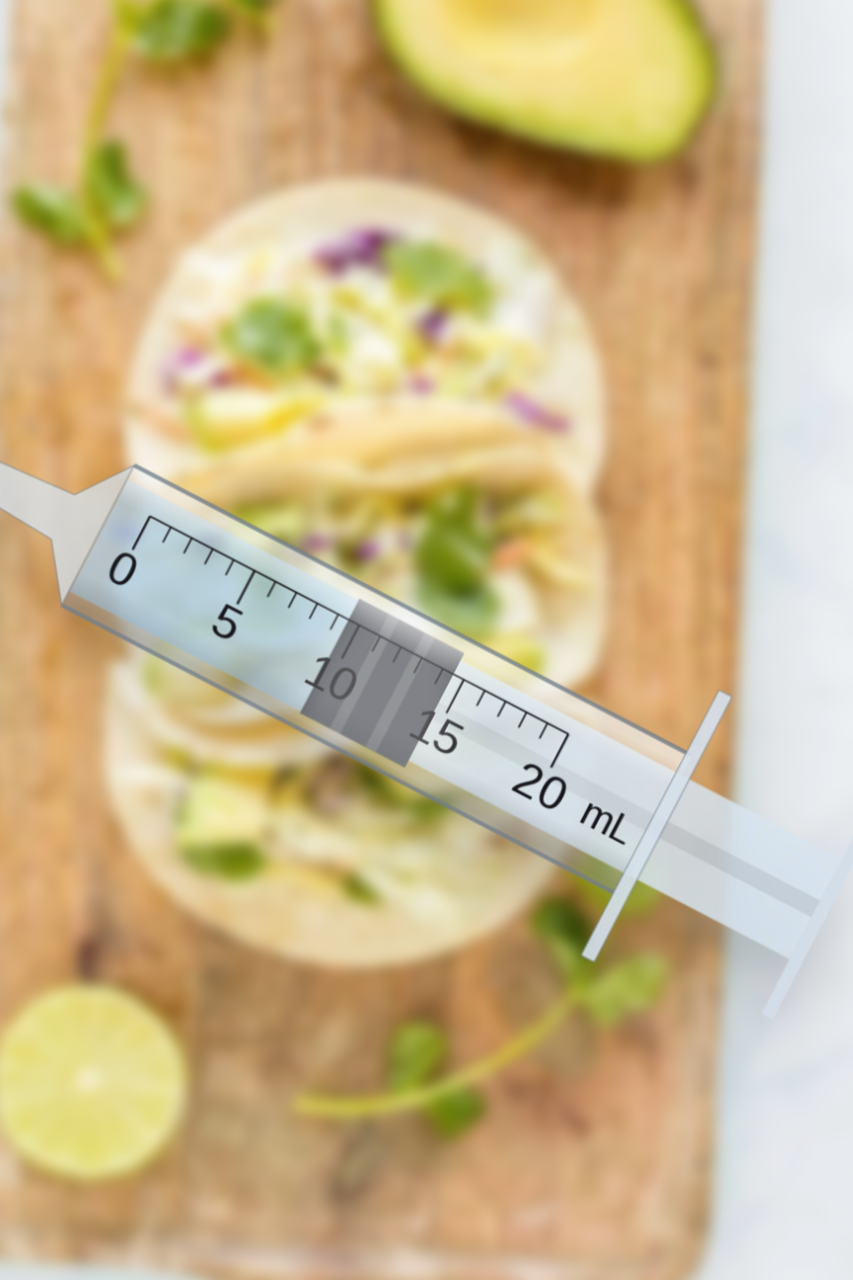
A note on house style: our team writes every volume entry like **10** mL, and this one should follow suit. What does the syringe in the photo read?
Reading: **9.5** mL
